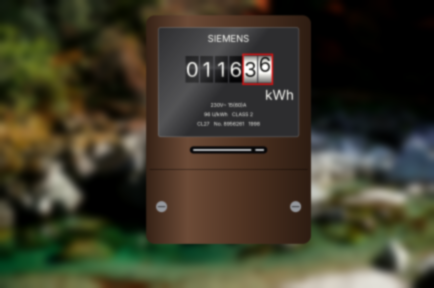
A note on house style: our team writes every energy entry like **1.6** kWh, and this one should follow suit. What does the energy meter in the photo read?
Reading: **116.36** kWh
